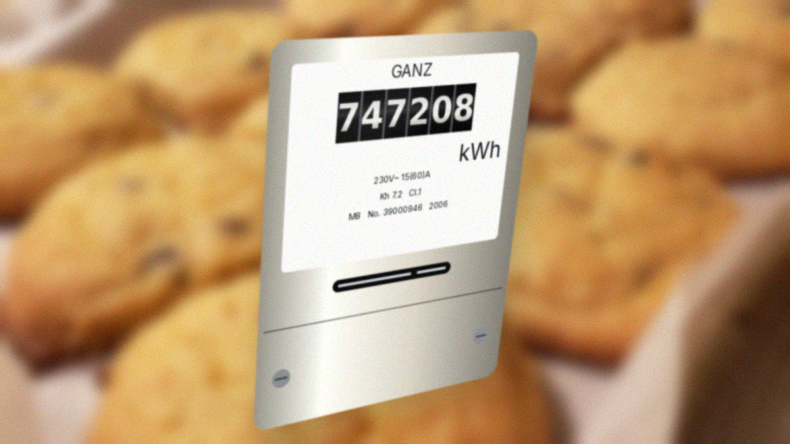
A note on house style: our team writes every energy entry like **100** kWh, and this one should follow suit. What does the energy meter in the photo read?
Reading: **747208** kWh
